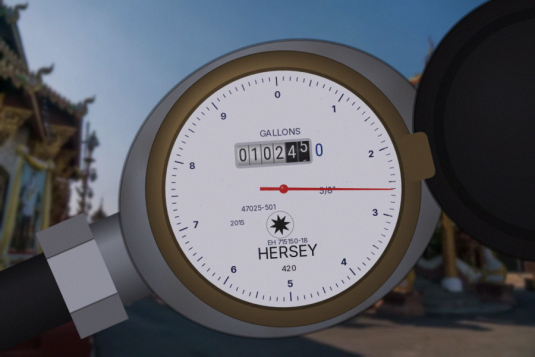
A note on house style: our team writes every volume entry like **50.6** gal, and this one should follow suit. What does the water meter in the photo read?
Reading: **102452.6** gal
